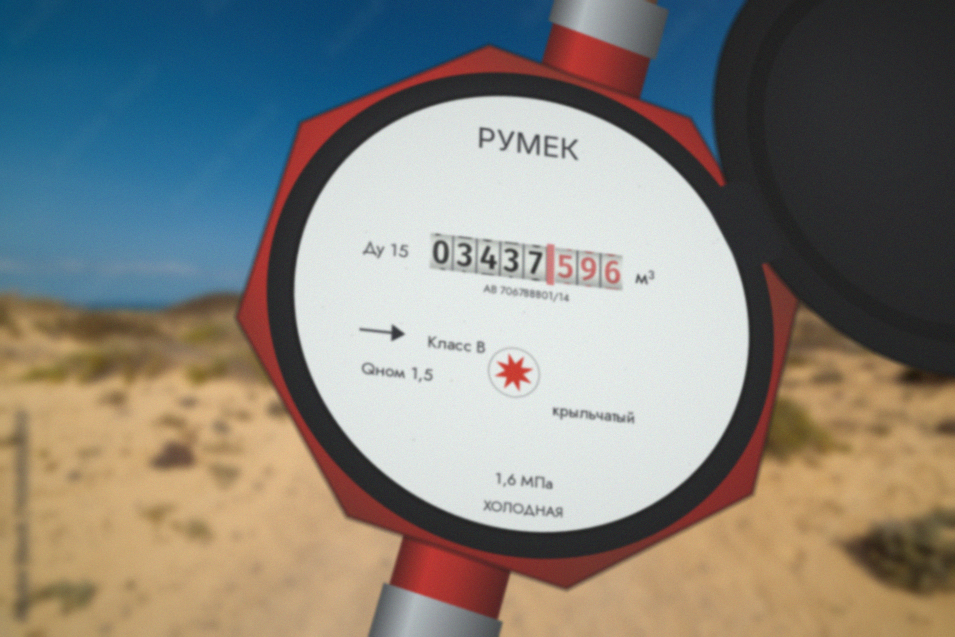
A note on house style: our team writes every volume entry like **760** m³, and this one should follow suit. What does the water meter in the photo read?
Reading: **3437.596** m³
